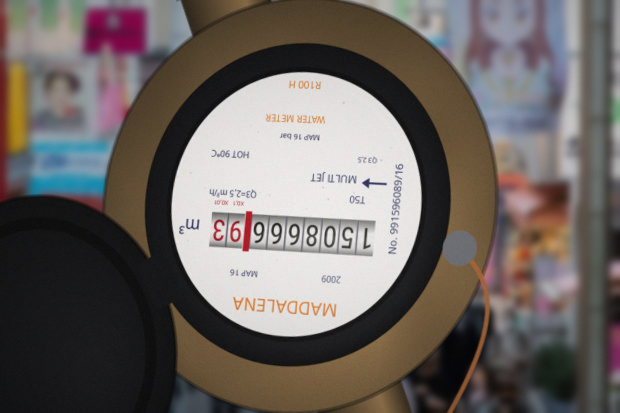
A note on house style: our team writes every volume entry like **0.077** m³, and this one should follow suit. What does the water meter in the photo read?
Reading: **1508666.93** m³
